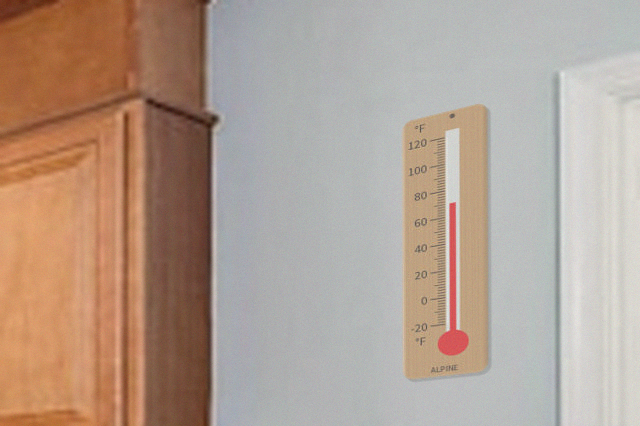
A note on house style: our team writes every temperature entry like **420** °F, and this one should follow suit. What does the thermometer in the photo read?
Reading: **70** °F
